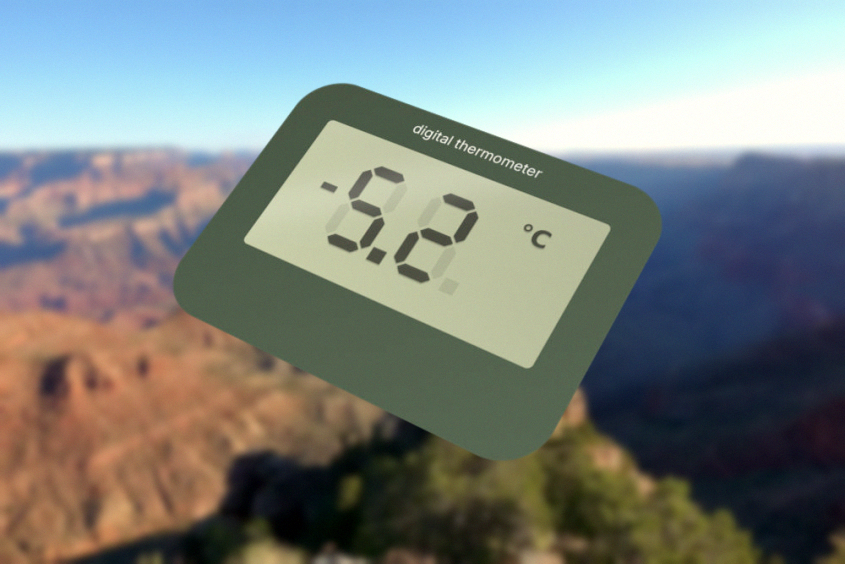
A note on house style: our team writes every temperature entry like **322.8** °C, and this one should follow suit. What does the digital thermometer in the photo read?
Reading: **-5.2** °C
